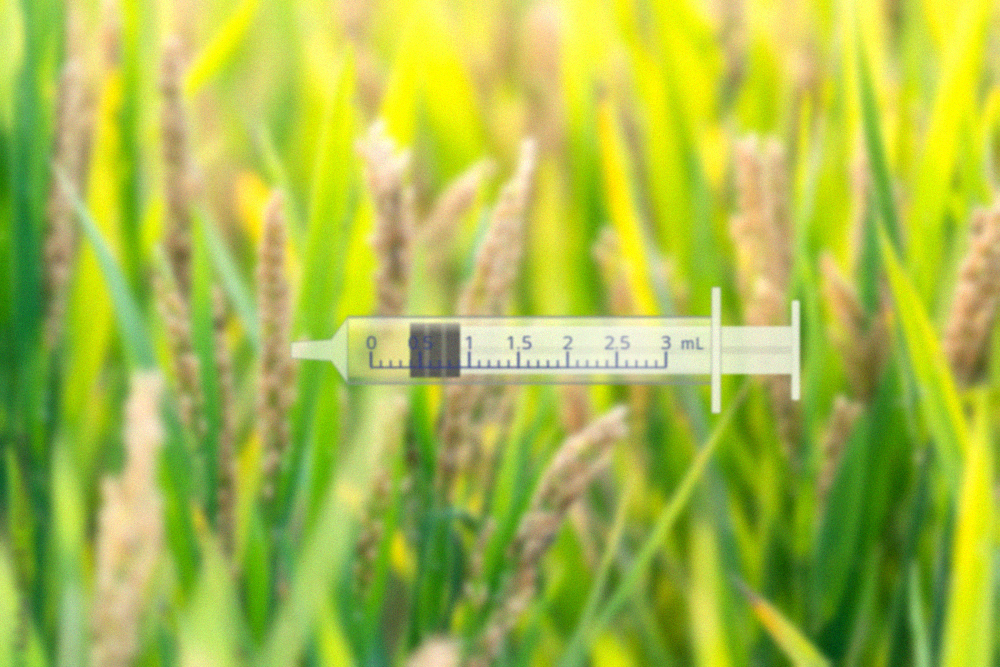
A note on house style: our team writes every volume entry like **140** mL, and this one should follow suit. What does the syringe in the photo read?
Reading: **0.4** mL
